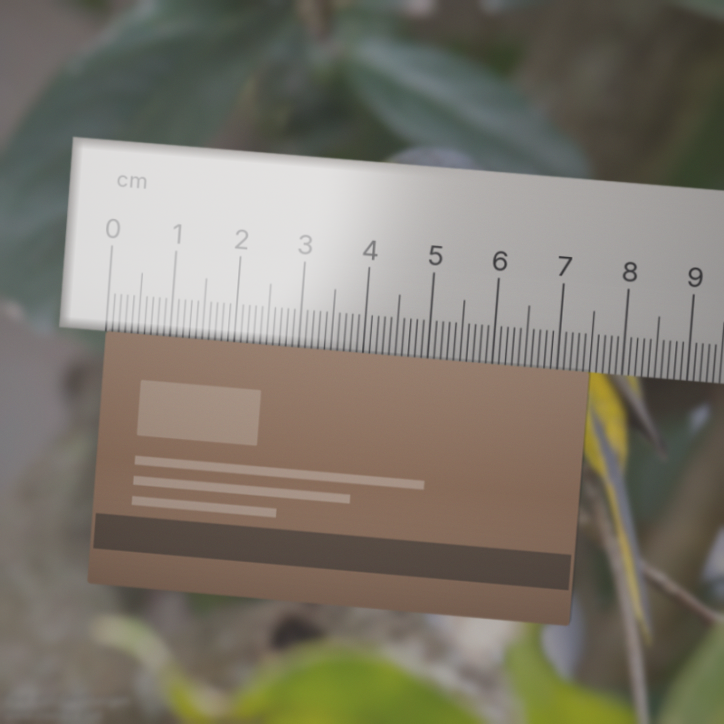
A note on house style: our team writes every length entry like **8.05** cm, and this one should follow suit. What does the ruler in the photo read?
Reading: **7.5** cm
